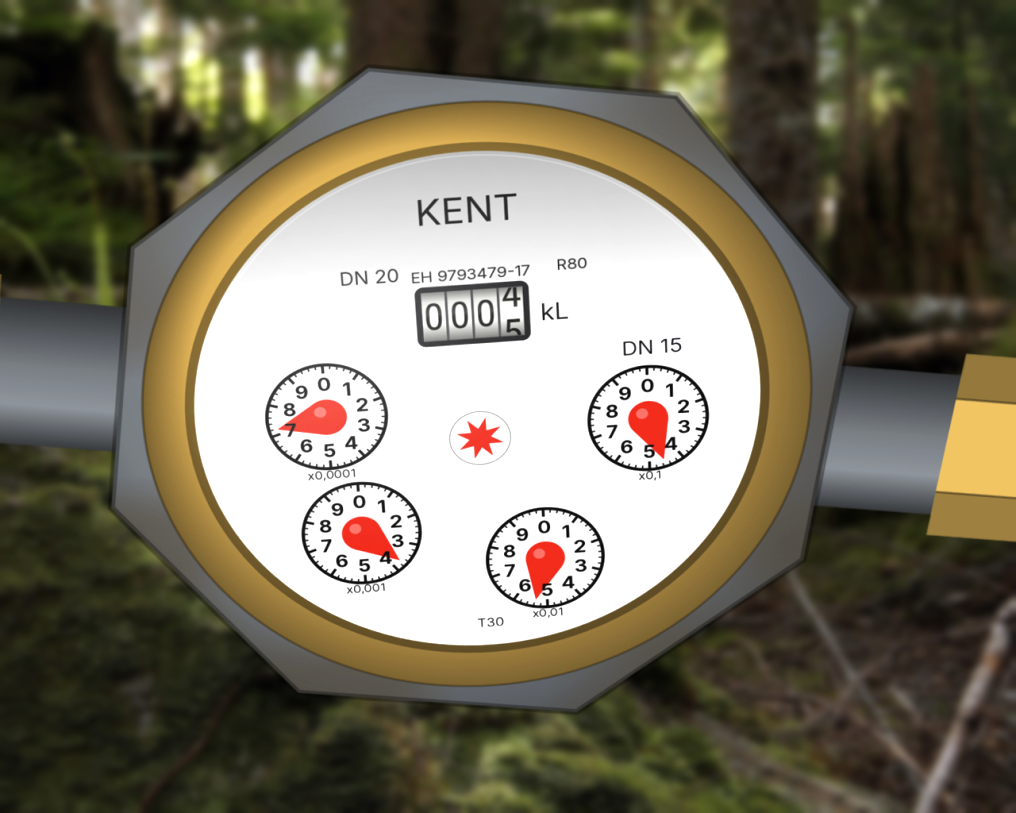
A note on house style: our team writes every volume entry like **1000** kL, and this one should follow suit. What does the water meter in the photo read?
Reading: **4.4537** kL
